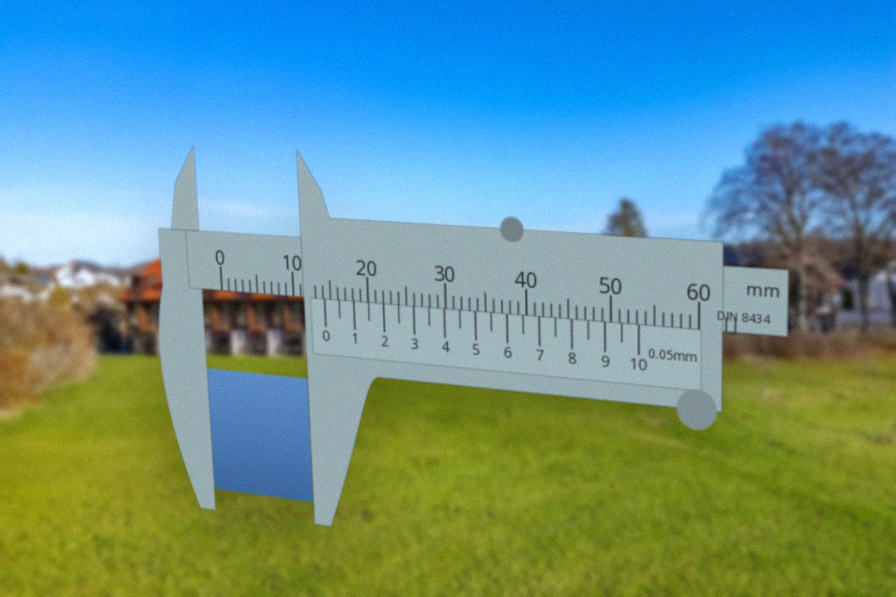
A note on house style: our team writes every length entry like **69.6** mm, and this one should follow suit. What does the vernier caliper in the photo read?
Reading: **14.2** mm
